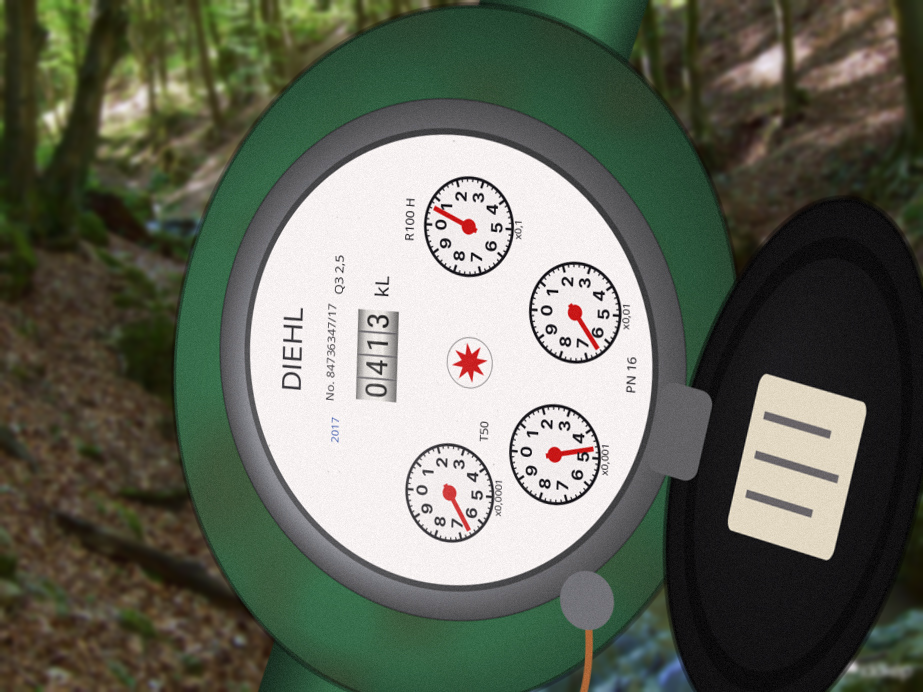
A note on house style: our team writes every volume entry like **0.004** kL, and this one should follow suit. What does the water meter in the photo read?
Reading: **413.0646** kL
